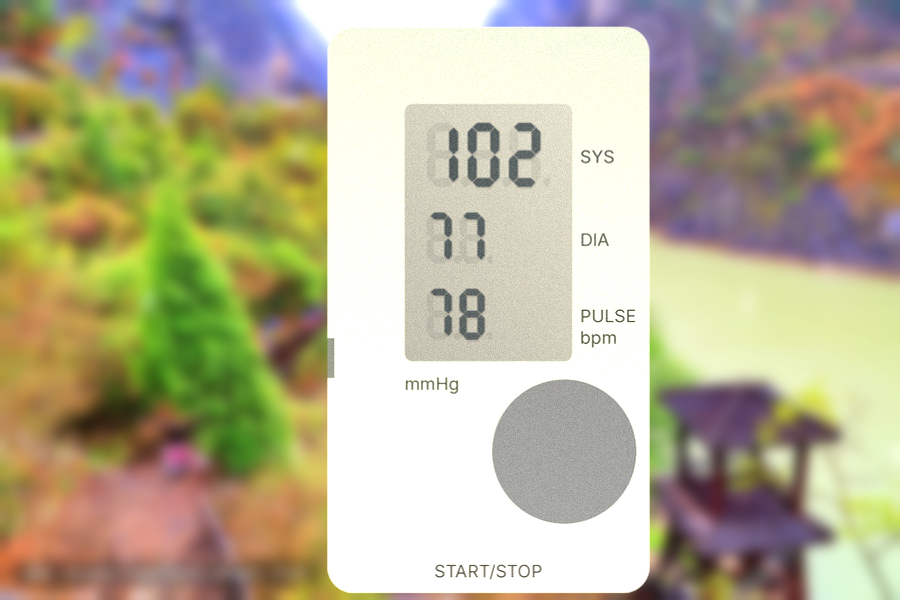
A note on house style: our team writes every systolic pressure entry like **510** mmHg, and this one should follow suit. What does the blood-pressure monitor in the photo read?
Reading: **102** mmHg
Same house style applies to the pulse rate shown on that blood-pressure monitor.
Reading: **78** bpm
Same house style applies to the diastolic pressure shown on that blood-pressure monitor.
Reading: **77** mmHg
